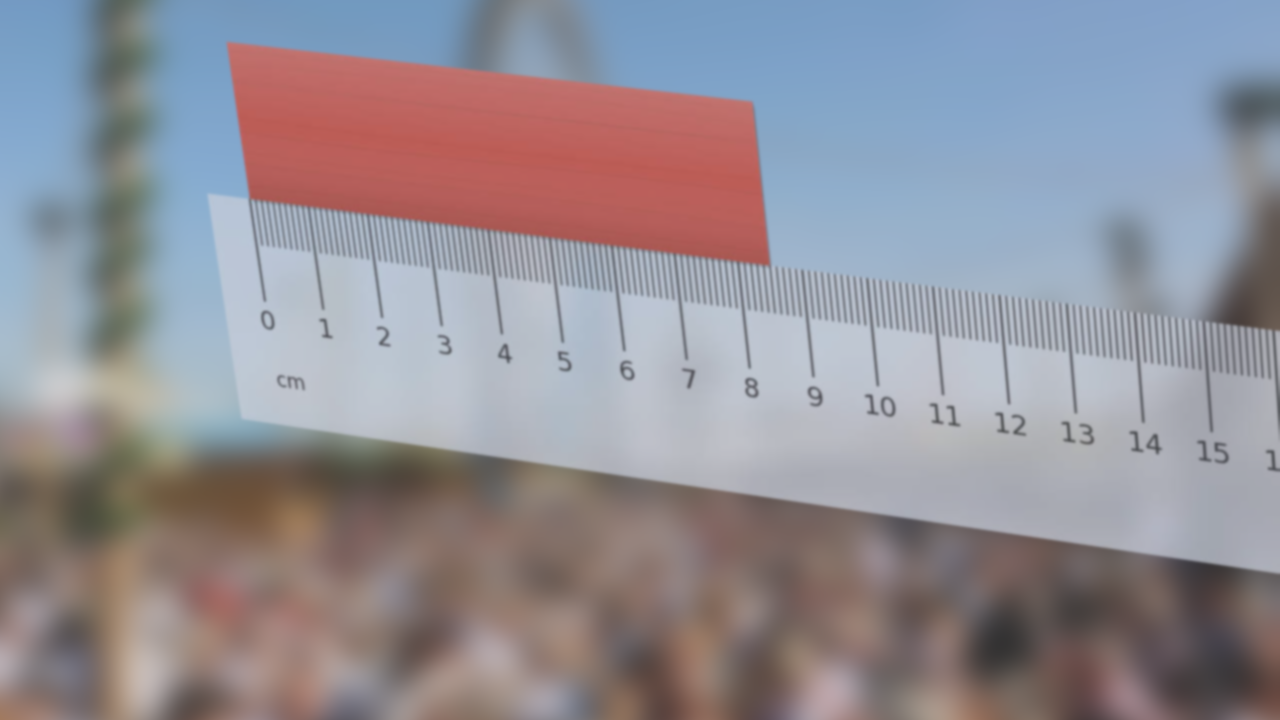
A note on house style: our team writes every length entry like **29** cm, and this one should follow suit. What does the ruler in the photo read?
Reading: **8.5** cm
